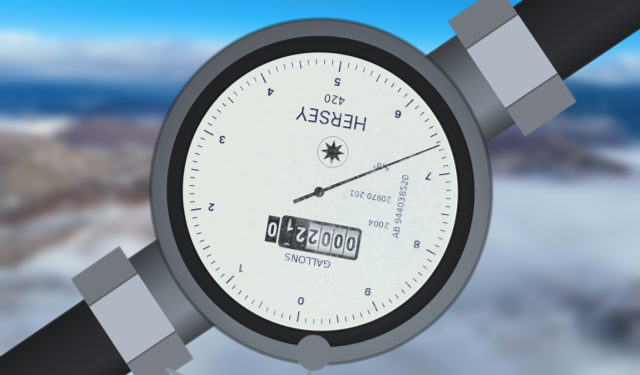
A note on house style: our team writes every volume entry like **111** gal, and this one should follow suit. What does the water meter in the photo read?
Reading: **2206.6** gal
